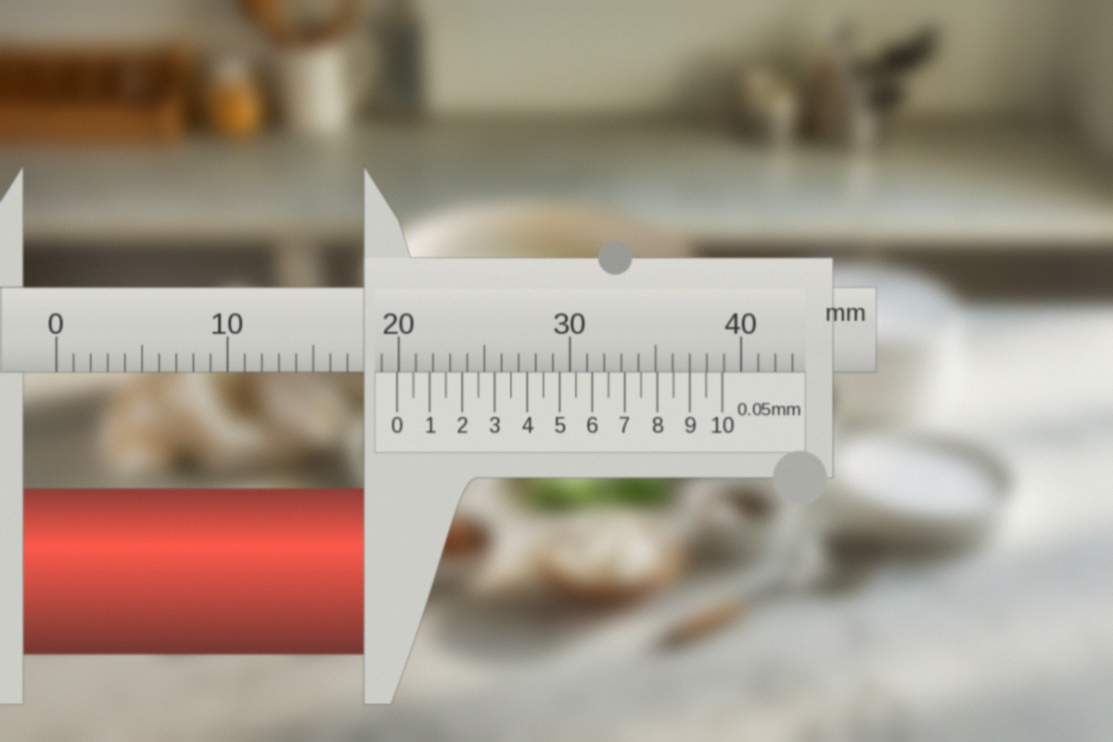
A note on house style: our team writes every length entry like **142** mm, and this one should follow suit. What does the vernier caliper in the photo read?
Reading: **19.9** mm
